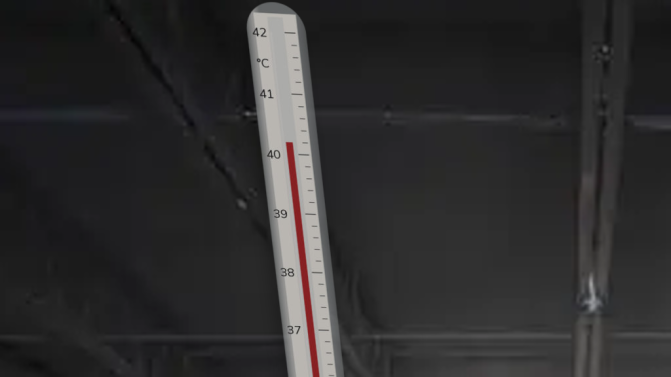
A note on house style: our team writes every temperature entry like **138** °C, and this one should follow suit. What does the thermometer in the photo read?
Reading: **40.2** °C
